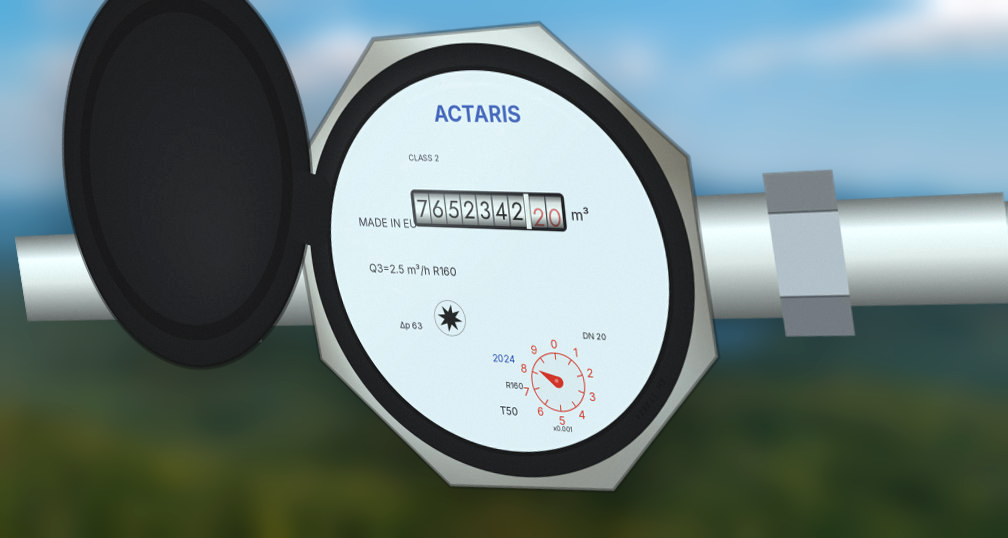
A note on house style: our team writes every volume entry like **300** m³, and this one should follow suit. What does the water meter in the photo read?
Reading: **7652342.198** m³
